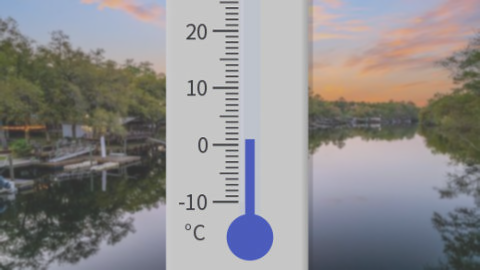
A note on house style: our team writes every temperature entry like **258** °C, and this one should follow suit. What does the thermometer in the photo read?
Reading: **1** °C
